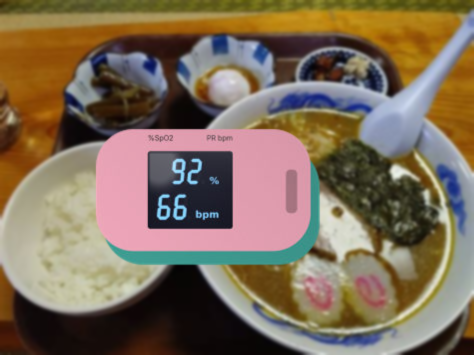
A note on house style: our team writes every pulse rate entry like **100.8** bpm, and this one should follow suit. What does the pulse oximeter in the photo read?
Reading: **66** bpm
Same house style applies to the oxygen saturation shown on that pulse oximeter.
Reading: **92** %
